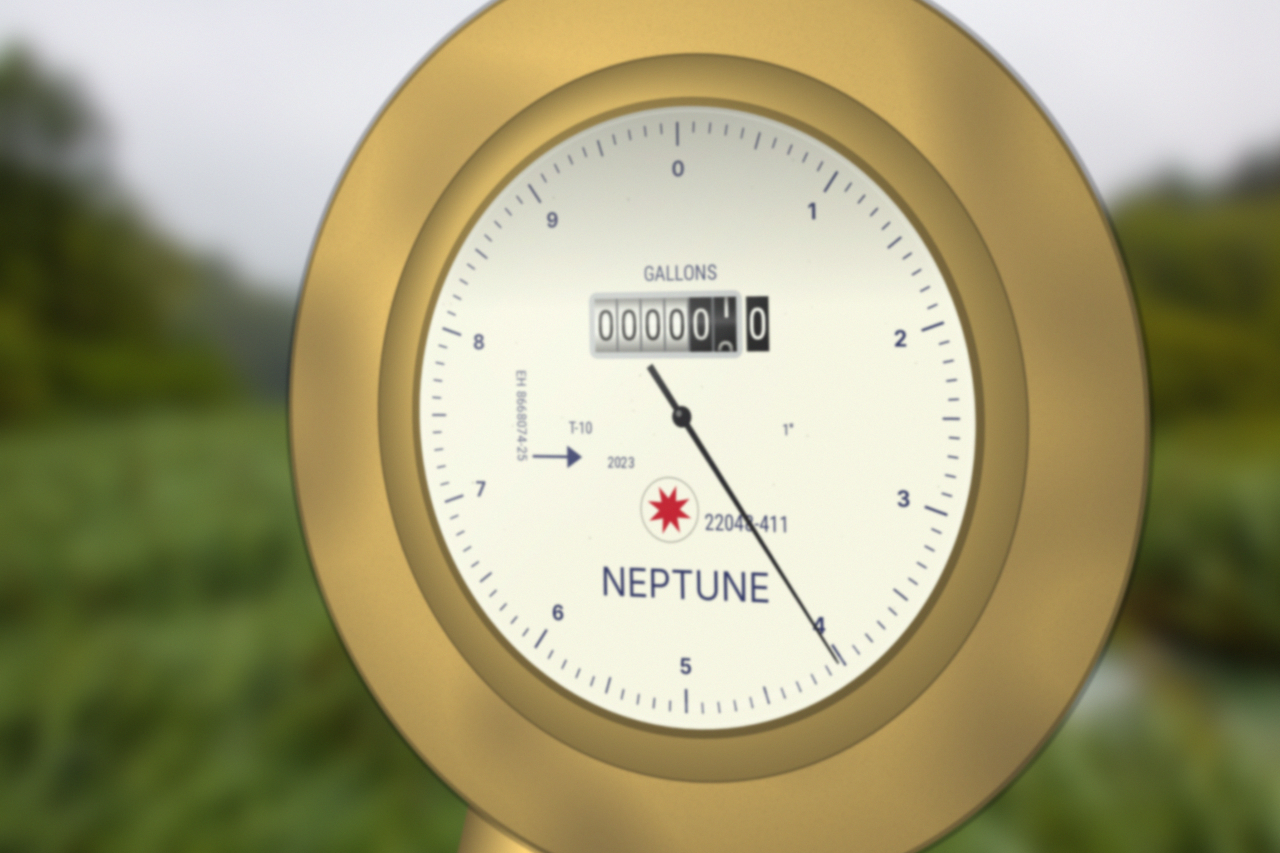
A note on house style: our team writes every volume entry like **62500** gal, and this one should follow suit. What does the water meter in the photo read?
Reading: **14.0** gal
